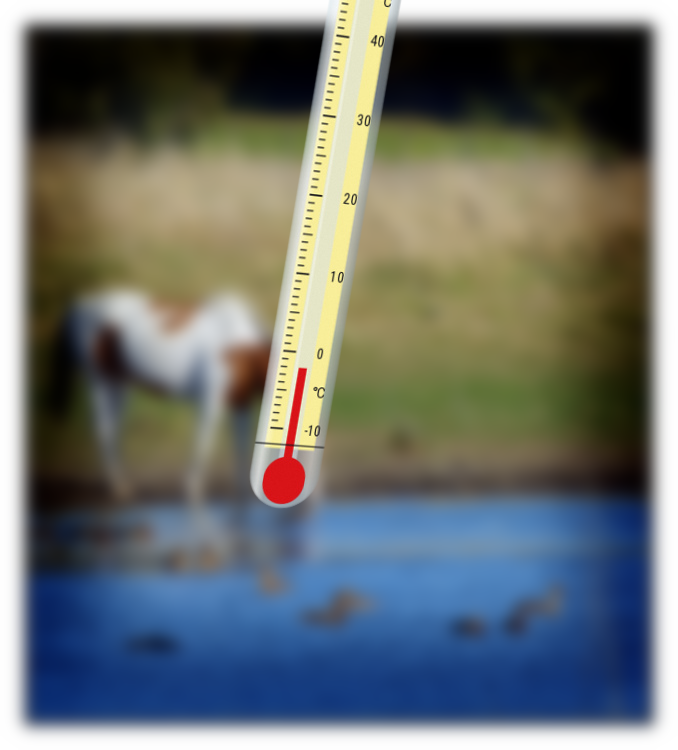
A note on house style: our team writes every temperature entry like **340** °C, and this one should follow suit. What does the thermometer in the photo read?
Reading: **-2** °C
